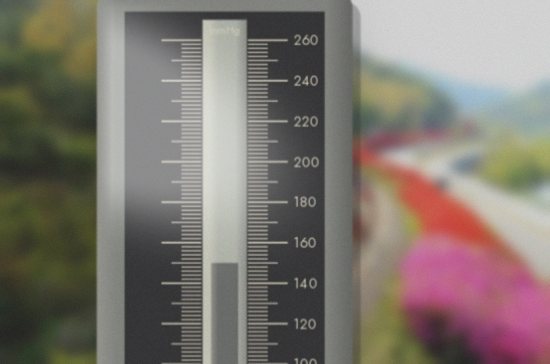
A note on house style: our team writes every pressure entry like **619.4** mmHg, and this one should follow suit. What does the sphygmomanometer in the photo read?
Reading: **150** mmHg
